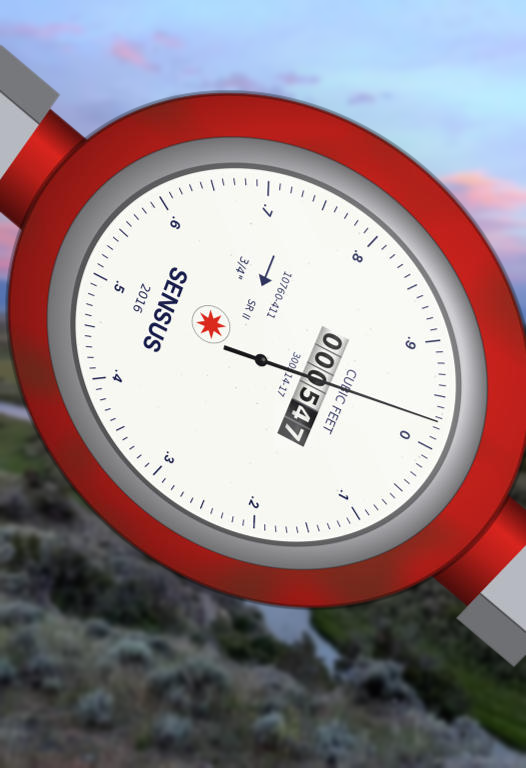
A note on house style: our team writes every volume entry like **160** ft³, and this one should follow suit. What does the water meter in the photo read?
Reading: **546.97** ft³
